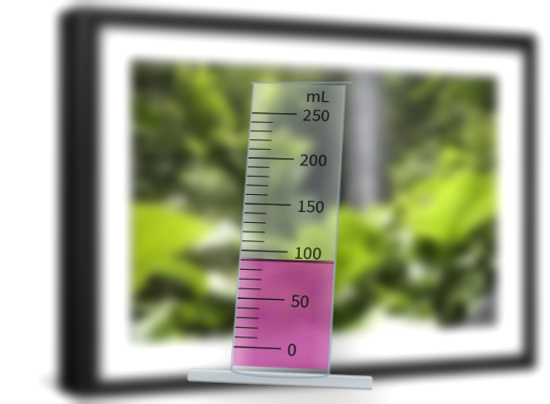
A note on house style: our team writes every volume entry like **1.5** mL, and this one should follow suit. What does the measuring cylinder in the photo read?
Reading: **90** mL
